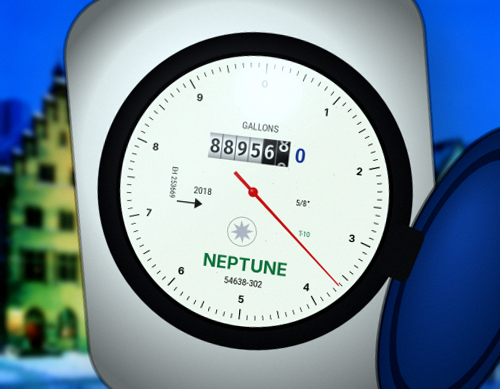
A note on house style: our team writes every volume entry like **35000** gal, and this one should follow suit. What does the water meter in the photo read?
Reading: **8895683.6** gal
